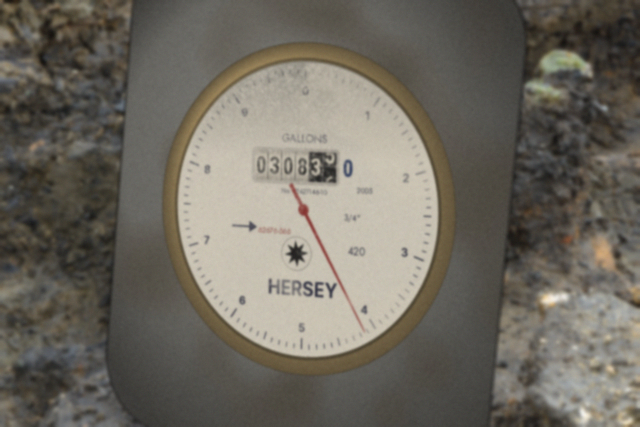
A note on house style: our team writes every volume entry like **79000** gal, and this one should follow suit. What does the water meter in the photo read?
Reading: **308354.1** gal
